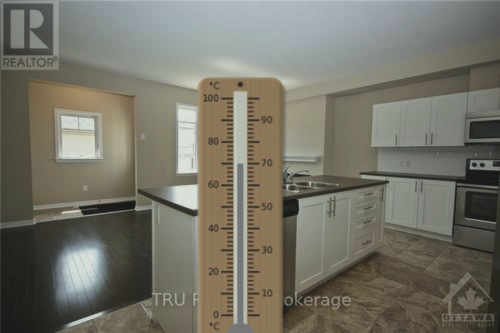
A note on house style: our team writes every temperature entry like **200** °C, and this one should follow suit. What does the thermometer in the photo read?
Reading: **70** °C
